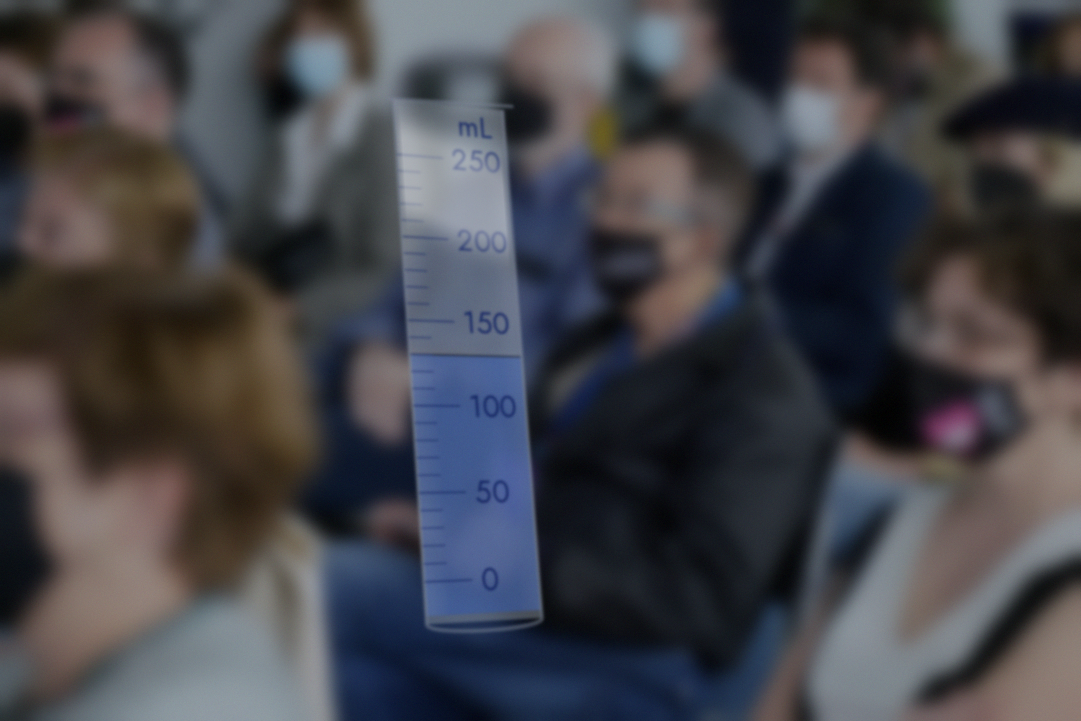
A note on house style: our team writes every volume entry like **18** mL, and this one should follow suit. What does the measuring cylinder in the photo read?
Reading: **130** mL
